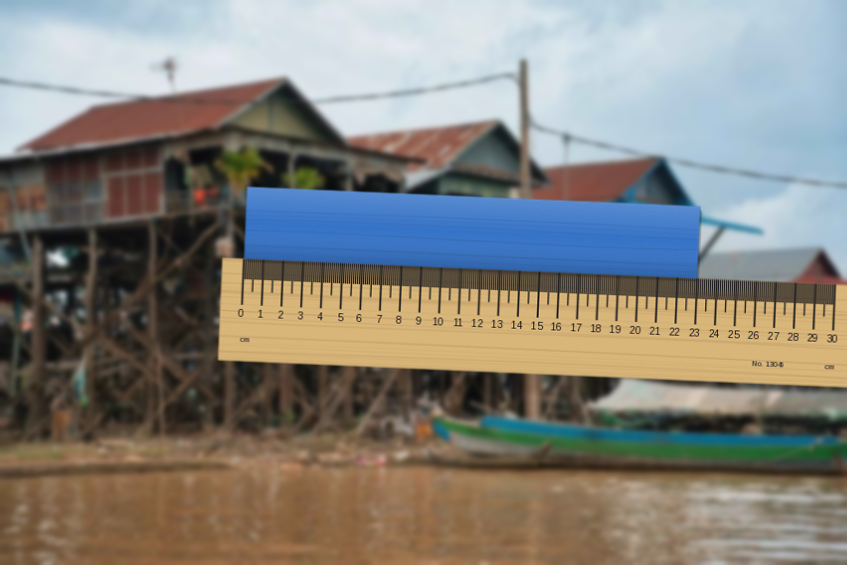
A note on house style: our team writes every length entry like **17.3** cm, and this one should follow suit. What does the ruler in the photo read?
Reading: **23** cm
